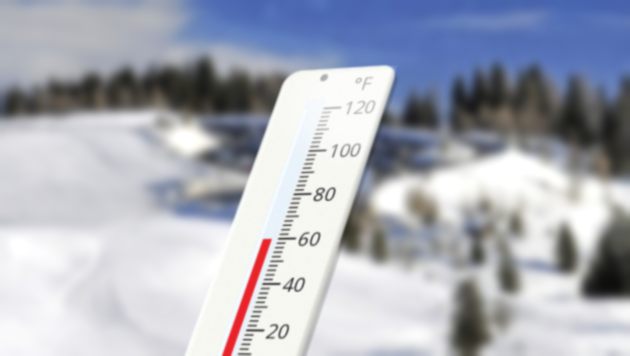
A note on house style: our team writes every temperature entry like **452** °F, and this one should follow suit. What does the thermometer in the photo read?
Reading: **60** °F
